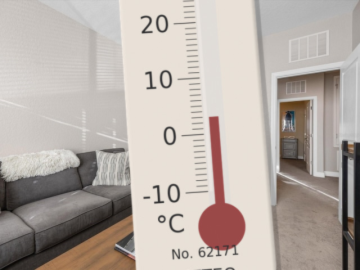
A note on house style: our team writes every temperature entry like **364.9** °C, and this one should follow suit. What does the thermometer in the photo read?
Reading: **3** °C
